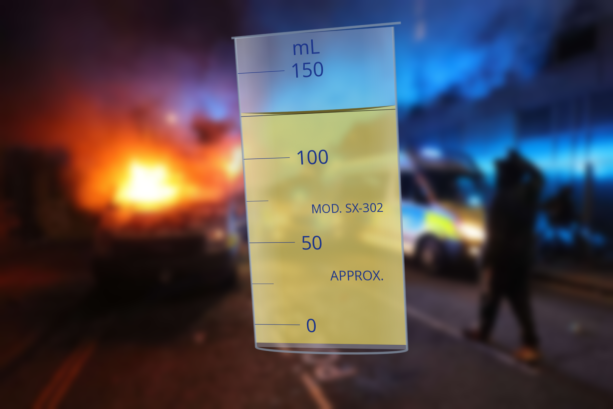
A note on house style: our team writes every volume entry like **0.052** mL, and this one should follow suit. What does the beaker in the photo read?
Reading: **125** mL
